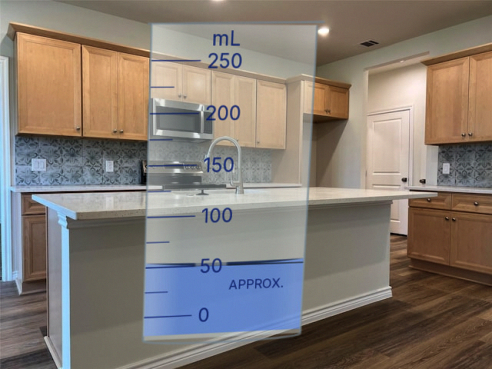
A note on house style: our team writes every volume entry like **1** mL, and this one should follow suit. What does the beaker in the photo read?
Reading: **50** mL
